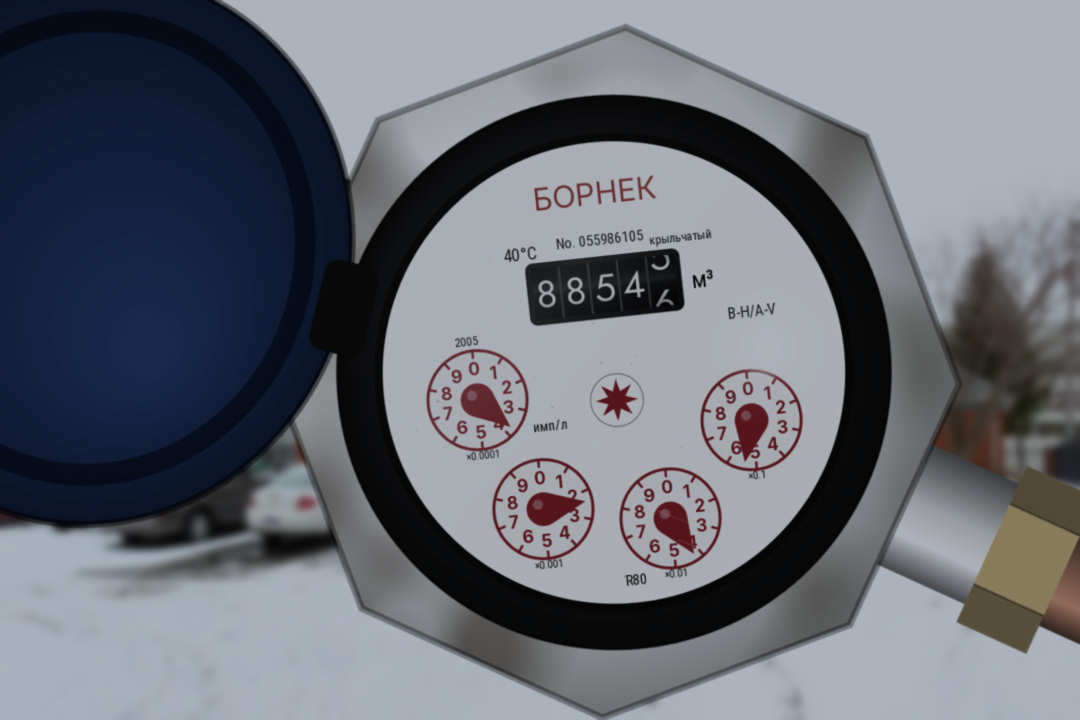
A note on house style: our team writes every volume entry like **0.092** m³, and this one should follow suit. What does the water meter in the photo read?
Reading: **88545.5423** m³
